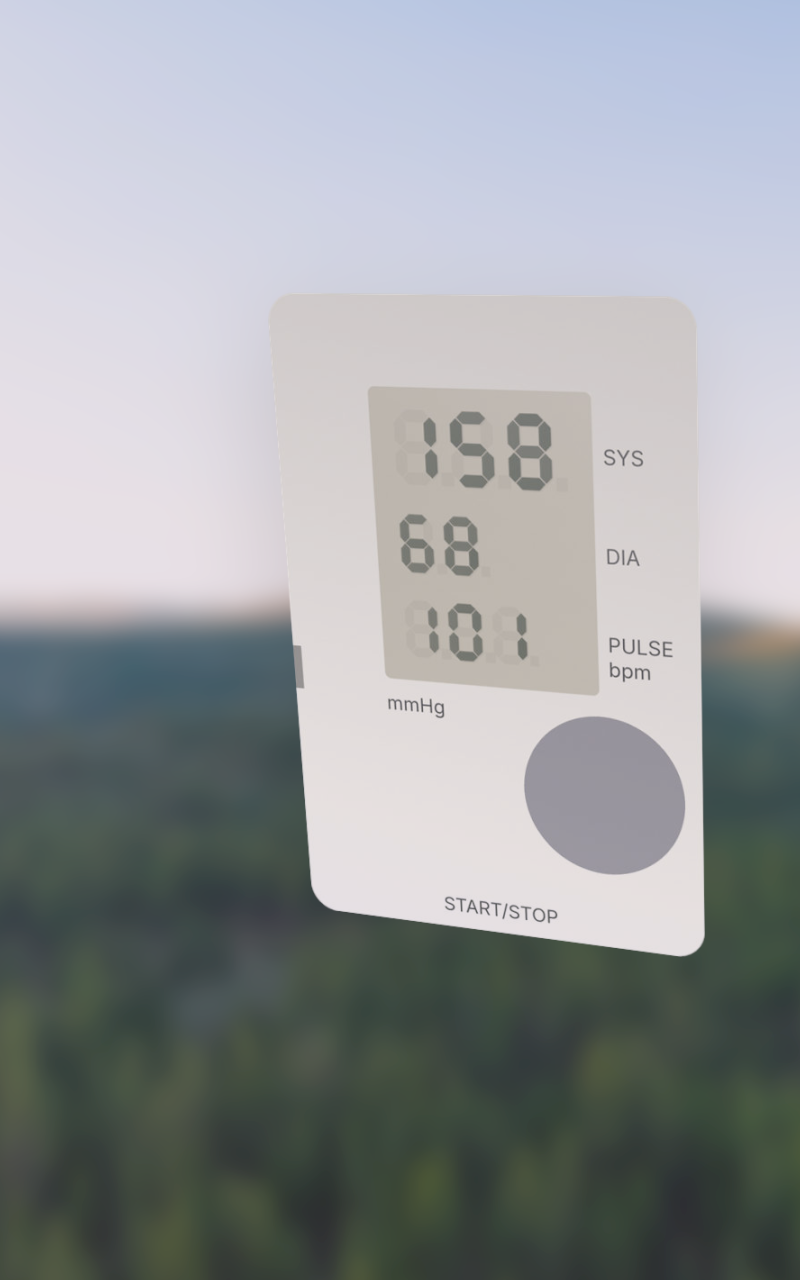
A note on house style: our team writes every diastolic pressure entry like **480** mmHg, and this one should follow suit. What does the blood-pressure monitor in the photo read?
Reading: **68** mmHg
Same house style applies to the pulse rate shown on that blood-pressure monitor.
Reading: **101** bpm
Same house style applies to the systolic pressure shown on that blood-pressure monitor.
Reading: **158** mmHg
